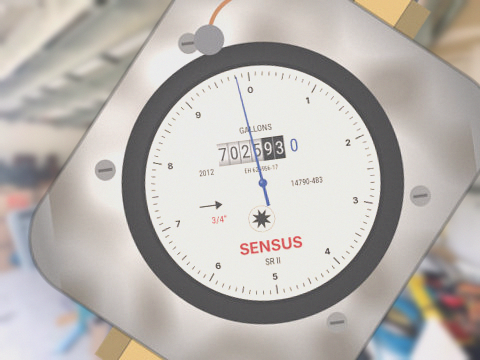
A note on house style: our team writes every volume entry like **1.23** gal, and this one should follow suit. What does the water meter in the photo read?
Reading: **7025929.8** gal
